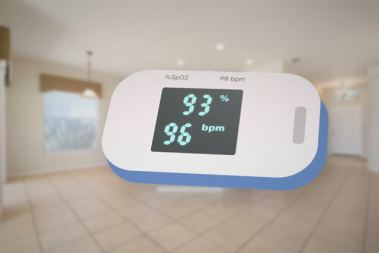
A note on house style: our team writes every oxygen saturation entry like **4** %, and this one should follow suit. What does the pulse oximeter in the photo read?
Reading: **93** %
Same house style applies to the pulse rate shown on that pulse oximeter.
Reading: **96** bpm
